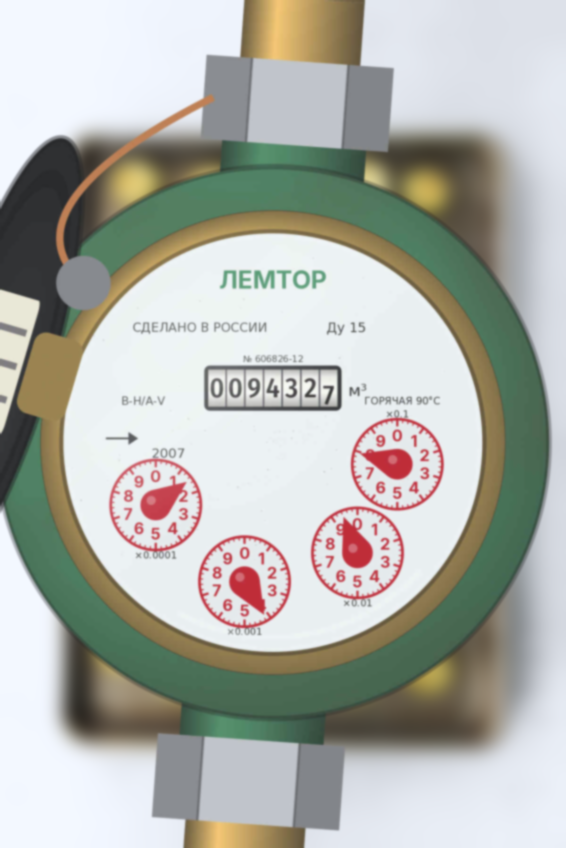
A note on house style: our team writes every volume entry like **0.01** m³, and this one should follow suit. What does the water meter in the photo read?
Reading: **94326.7941** m³
